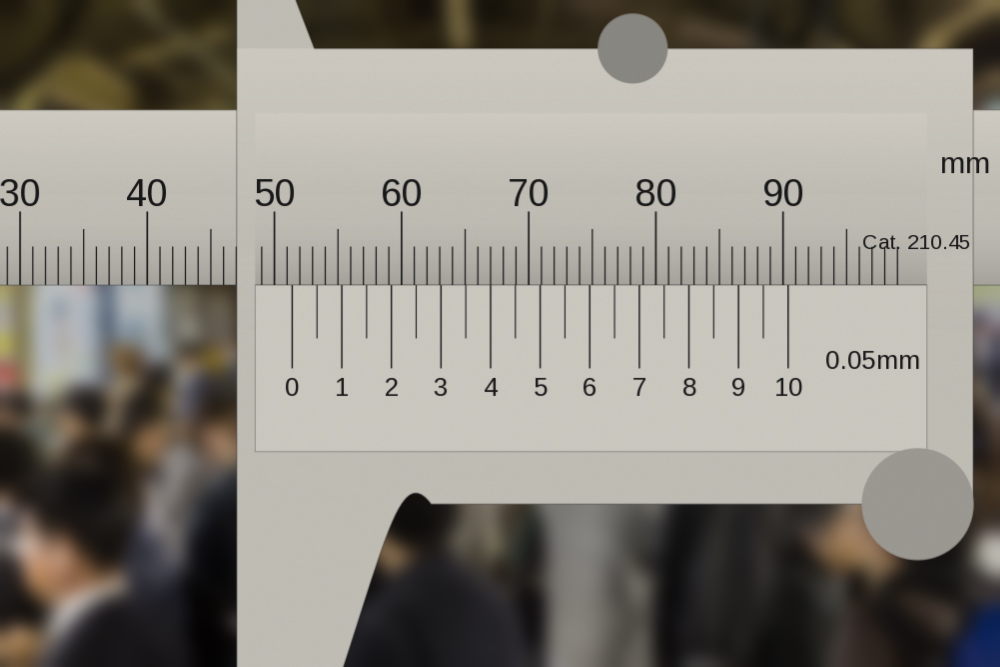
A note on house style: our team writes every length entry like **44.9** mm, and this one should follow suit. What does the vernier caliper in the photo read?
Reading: **51.4** mm
